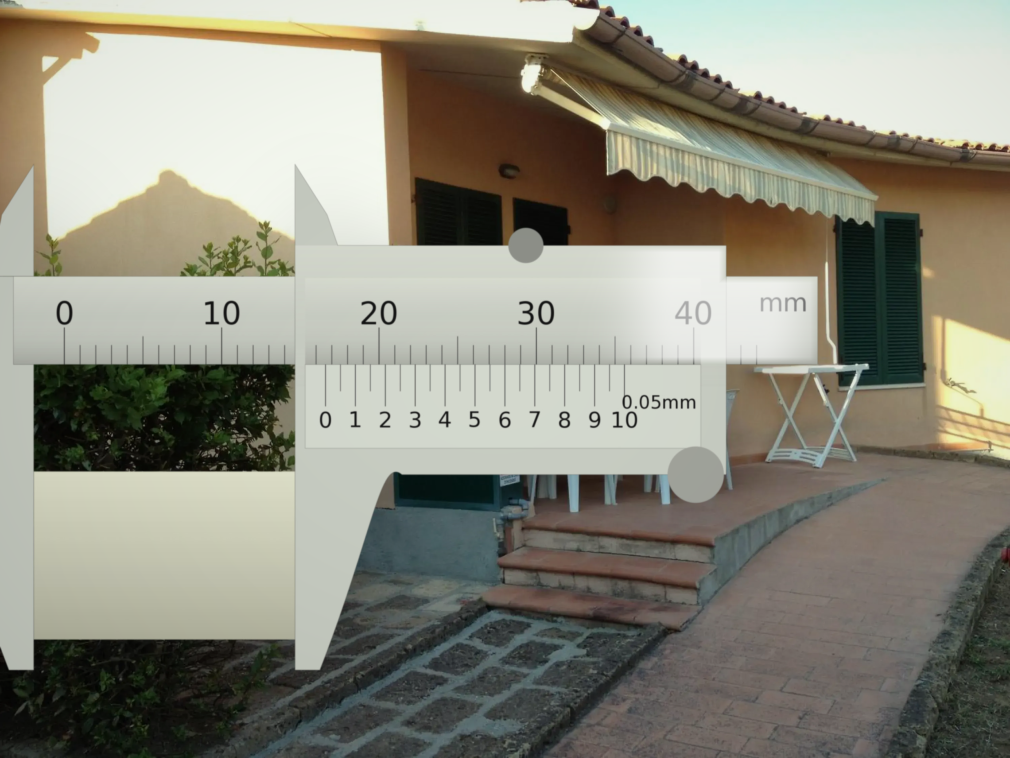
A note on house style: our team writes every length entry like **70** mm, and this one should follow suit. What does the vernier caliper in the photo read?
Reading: **16.6** mm
